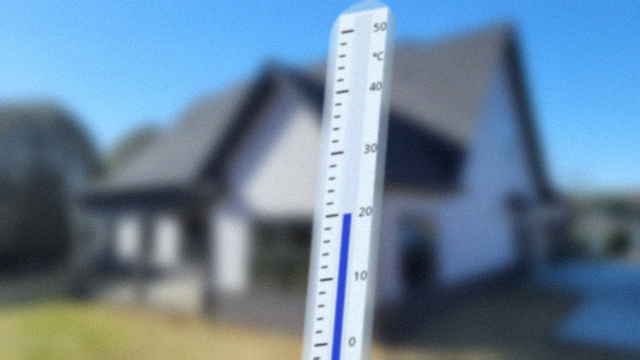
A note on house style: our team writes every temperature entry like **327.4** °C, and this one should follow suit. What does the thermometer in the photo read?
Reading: **20** °C
